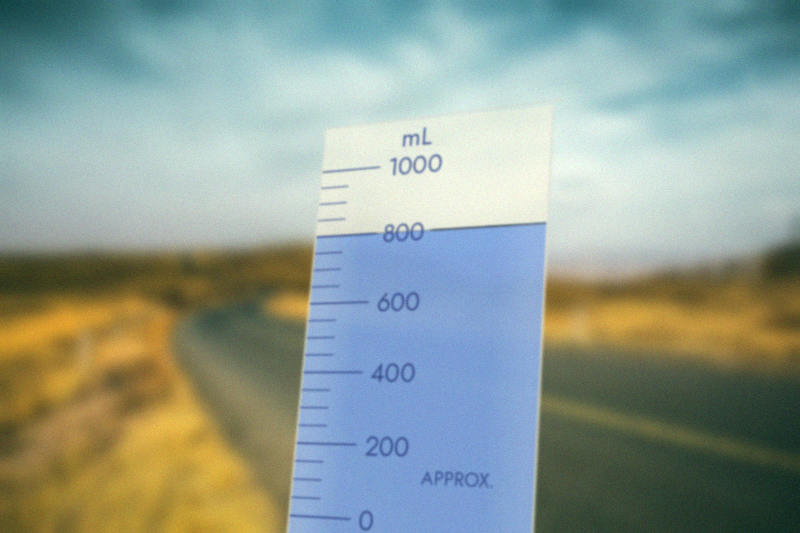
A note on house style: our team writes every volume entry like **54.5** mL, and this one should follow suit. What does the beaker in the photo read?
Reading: **800** mL
